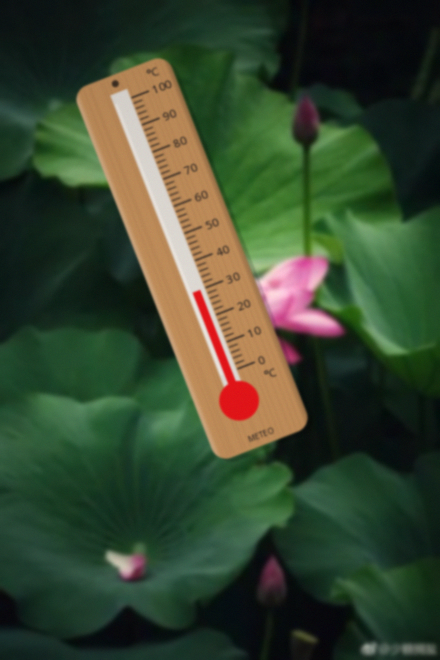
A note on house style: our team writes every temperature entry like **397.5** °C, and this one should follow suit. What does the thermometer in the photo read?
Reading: **30** °C
